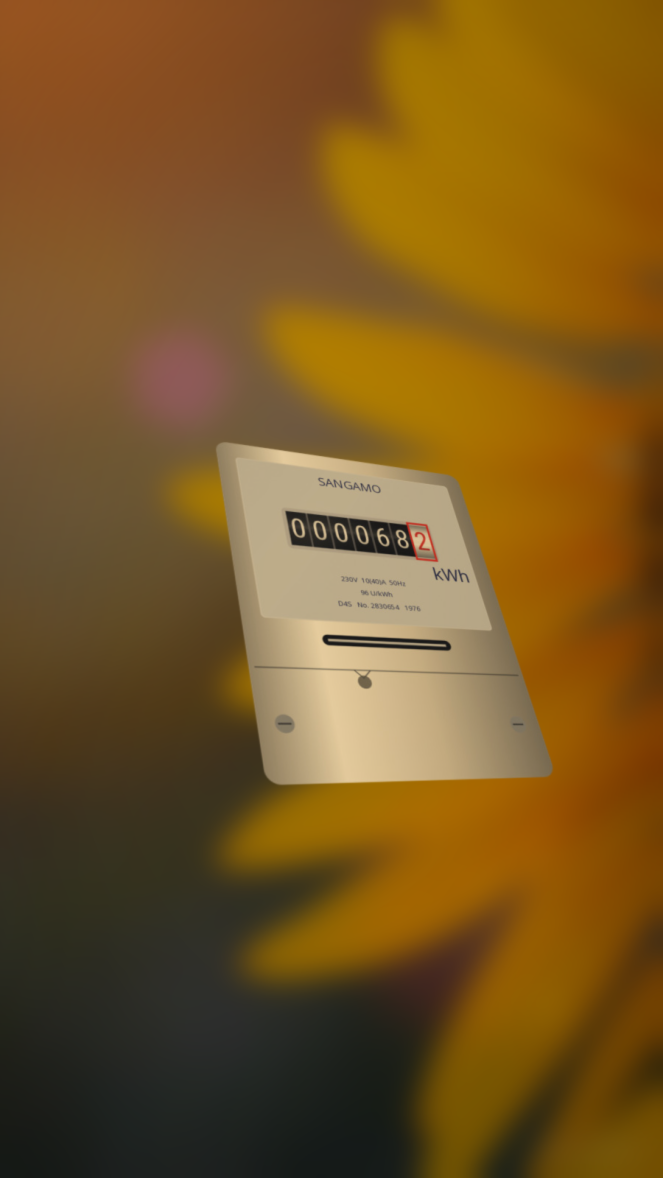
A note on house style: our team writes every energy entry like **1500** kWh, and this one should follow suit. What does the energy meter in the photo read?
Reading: **68.2** kWh
